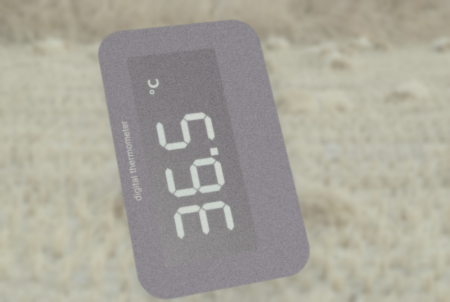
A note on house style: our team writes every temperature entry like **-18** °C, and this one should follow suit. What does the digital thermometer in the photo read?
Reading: **36.5** °C
